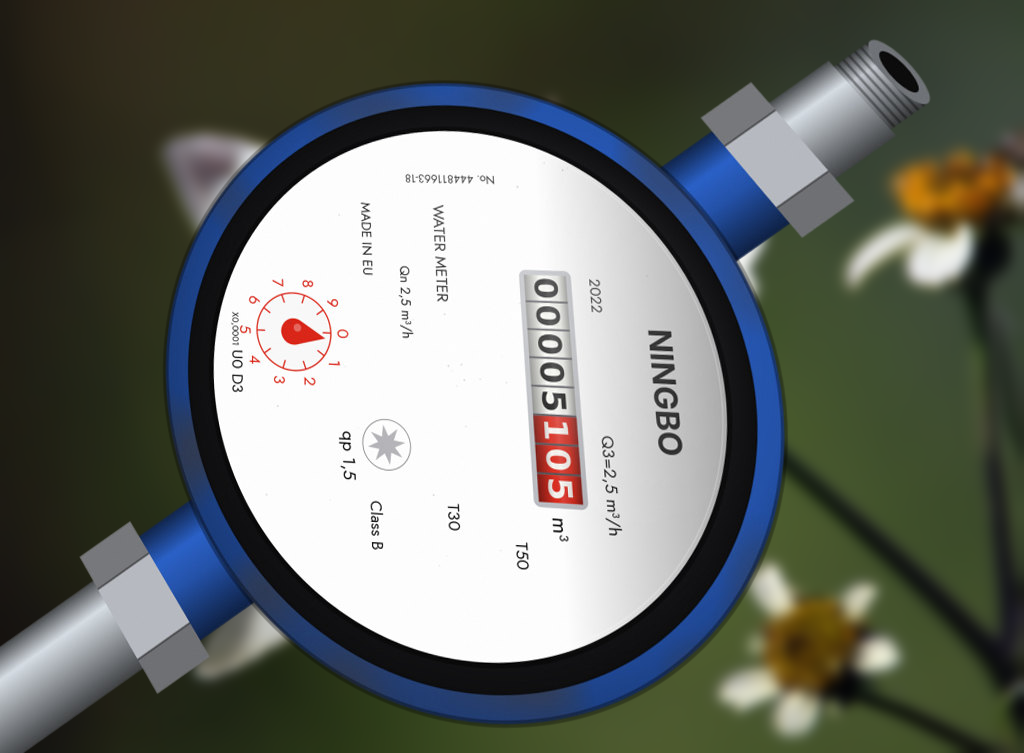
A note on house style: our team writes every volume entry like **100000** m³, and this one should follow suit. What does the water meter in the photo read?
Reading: **5.1050** m³
